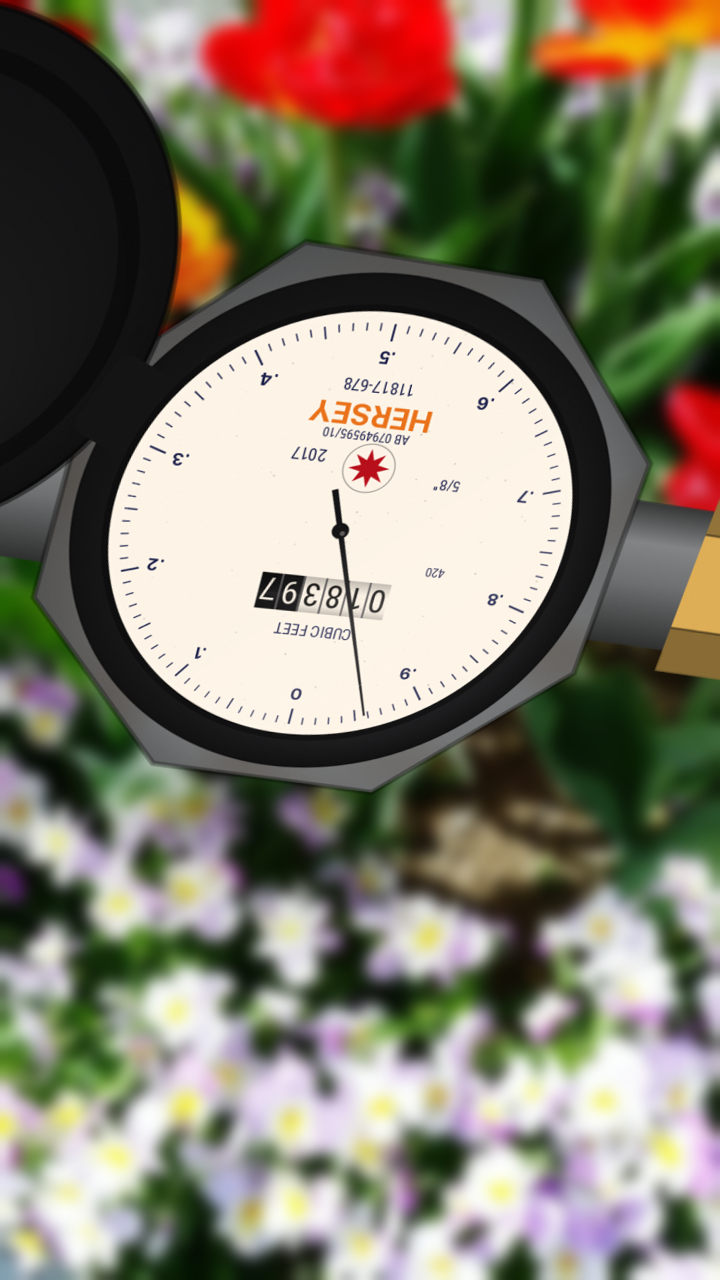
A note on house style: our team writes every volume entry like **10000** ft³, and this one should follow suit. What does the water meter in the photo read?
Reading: **18396.94** ft³
